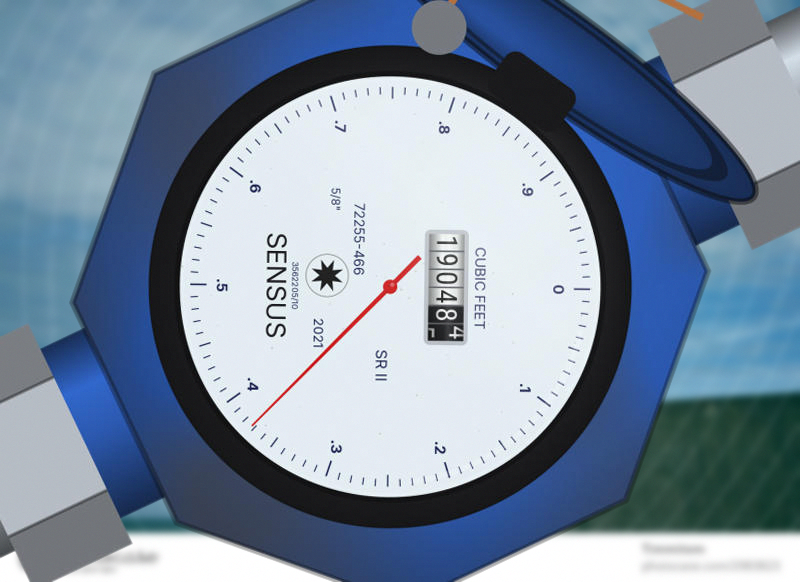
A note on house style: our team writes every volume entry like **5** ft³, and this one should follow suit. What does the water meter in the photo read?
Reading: **190484.37** ft³
